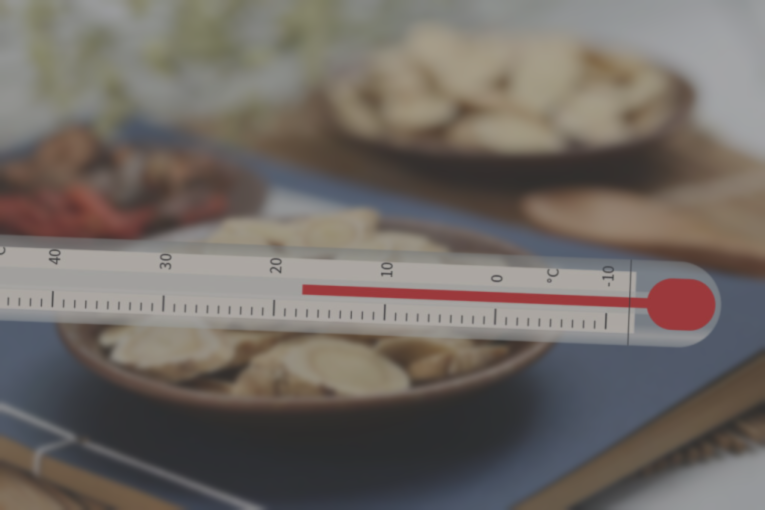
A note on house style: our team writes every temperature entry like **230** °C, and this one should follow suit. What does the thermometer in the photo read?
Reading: **17.5** °C
